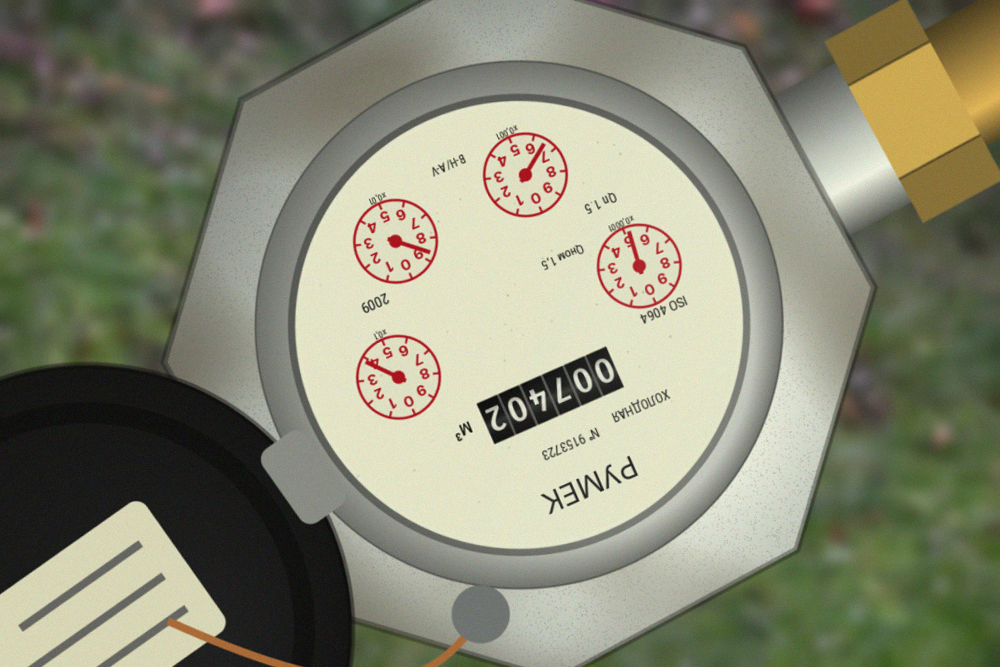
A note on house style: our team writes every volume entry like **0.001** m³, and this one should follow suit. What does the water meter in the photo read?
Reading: **7402.3865** m³
